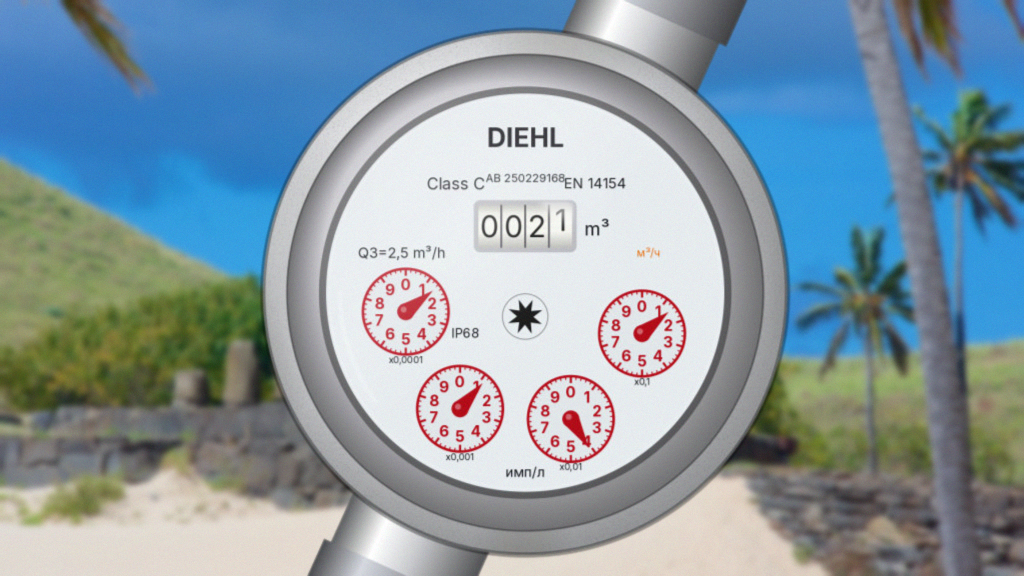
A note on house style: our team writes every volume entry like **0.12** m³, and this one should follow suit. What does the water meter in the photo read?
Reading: **21.1411** m³
